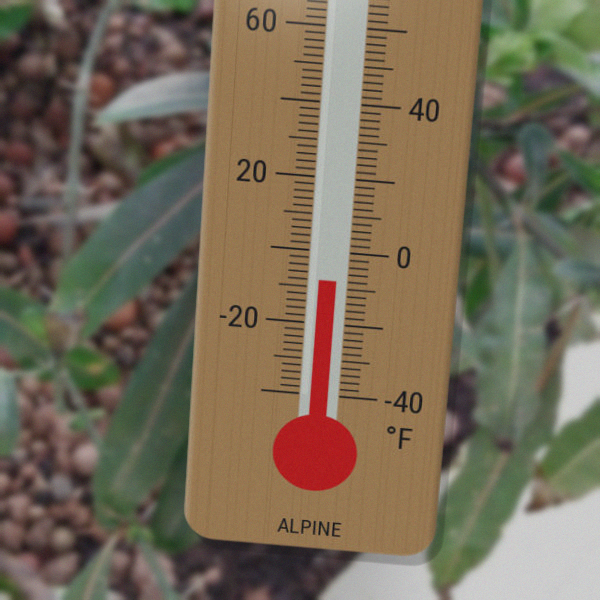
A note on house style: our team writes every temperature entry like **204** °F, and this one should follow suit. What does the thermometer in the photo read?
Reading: **-8** °F
